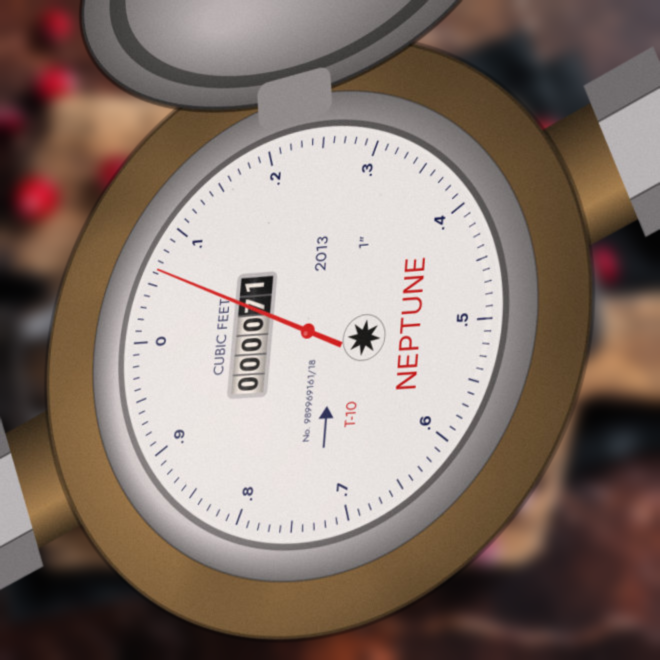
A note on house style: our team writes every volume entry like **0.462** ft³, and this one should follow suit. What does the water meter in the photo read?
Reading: **71.06** ft³
